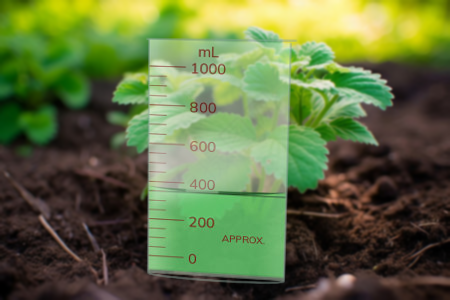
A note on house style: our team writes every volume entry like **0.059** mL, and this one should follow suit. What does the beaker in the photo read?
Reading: **350** mL
